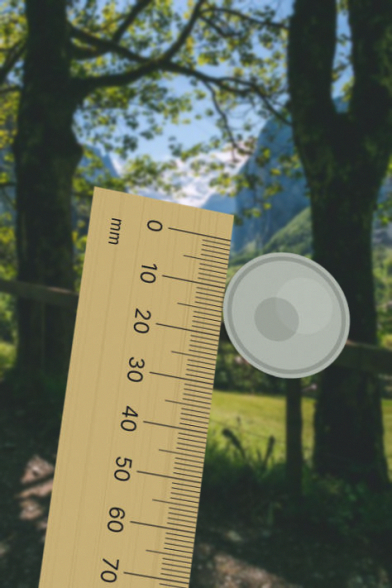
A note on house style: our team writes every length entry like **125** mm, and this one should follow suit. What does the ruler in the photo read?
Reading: **26** mm
